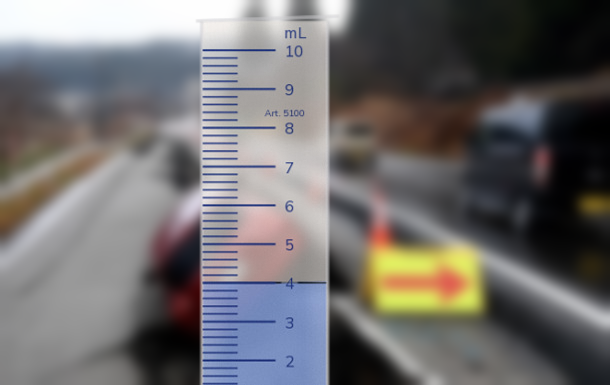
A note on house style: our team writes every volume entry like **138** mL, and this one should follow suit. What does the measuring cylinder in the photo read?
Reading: **4** mL
